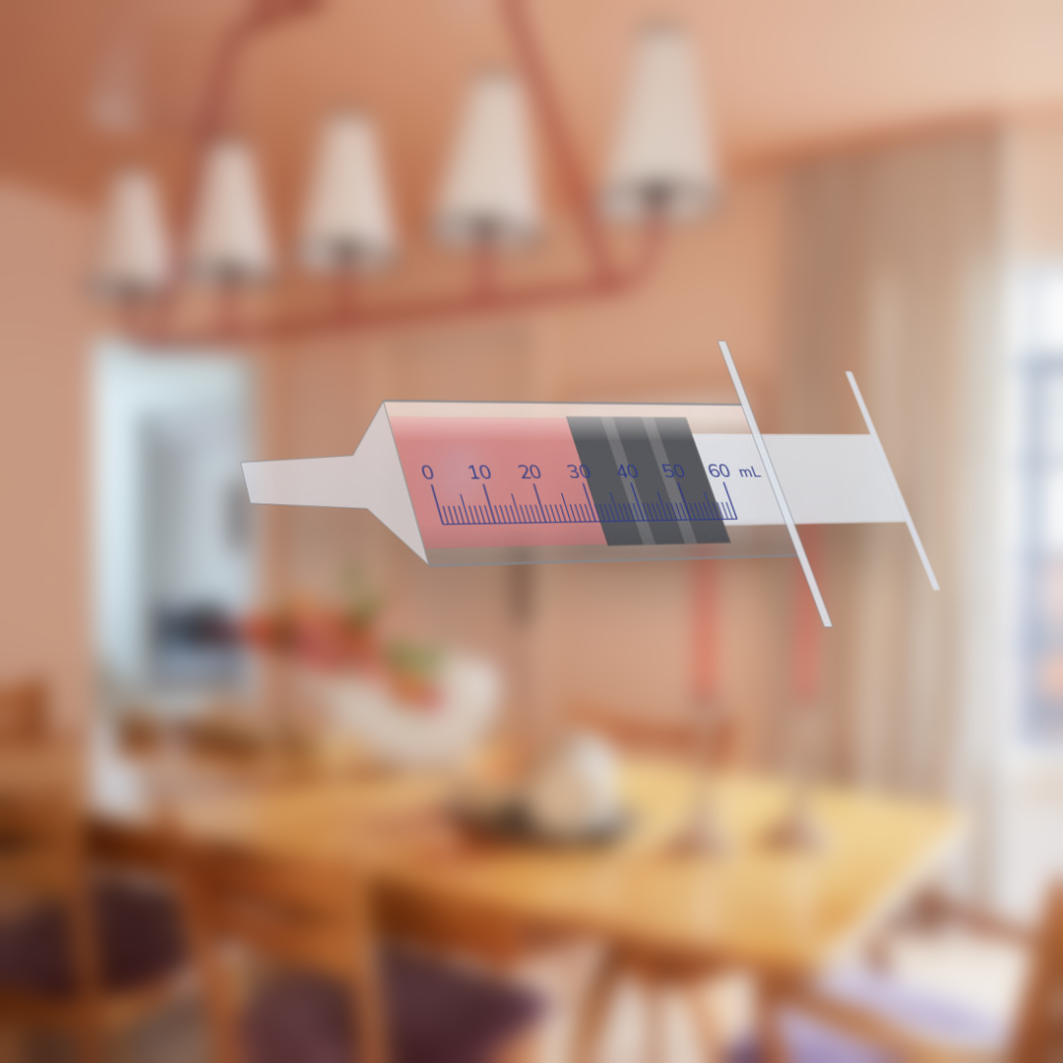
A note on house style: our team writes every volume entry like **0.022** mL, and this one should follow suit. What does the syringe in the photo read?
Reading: **31** mL
